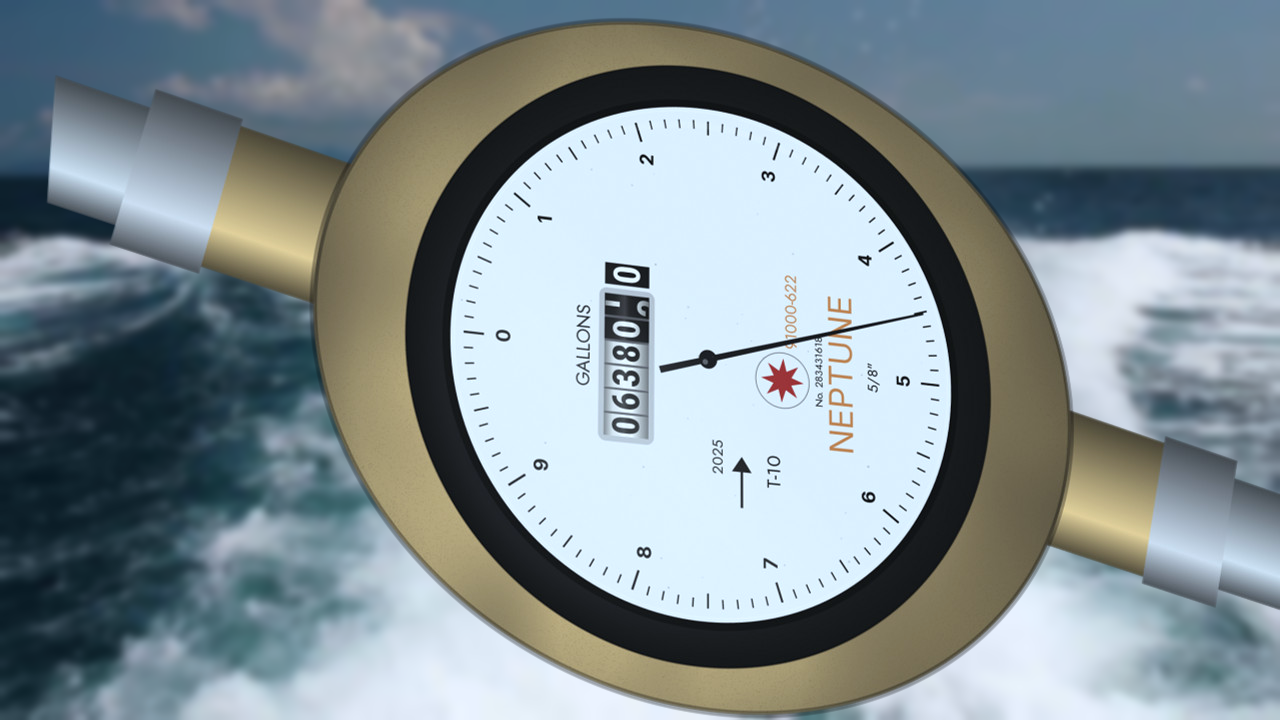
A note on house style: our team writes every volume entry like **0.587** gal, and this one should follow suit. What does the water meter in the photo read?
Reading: **638014.5** gal
